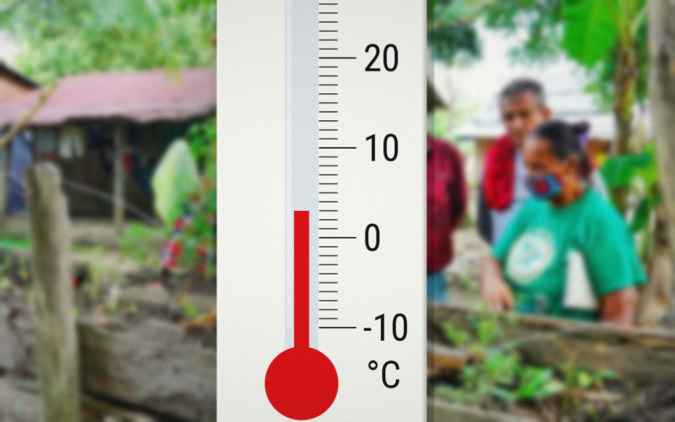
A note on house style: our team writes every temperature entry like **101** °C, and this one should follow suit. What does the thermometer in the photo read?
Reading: **3** °C
